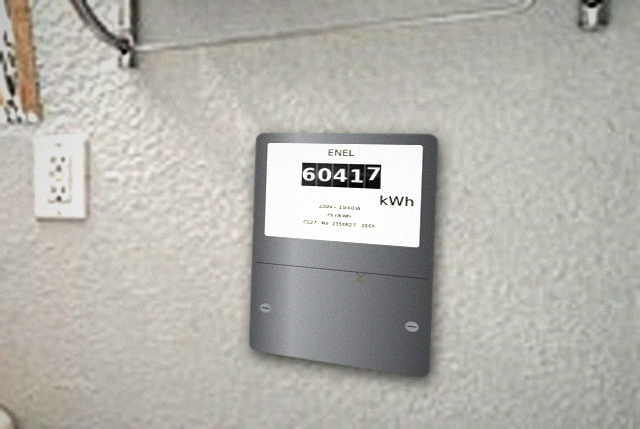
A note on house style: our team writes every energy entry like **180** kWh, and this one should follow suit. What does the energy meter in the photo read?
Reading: **60417** kWh
